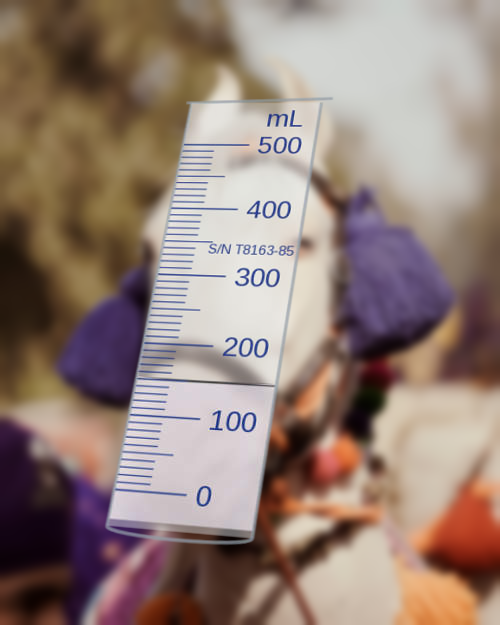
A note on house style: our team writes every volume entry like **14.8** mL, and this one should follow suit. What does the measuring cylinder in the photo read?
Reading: **150** mL
